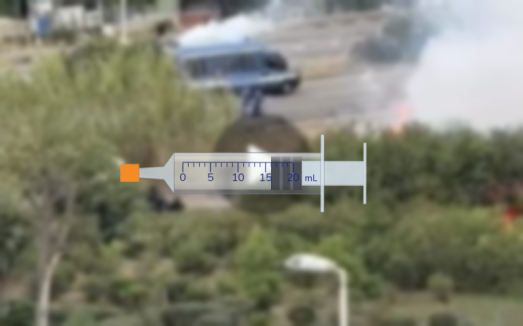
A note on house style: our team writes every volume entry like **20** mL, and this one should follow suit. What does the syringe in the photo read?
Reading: **16** mL
